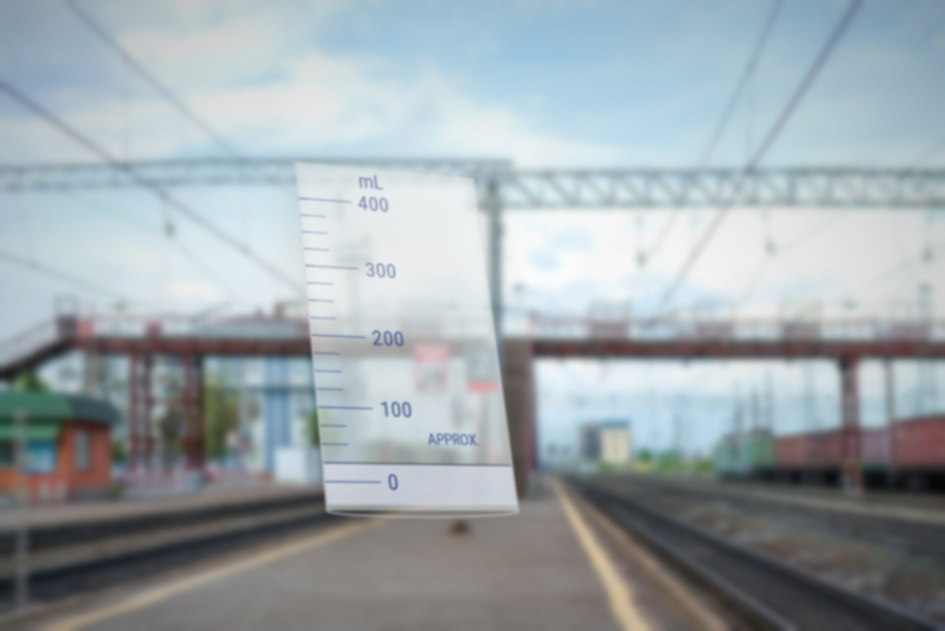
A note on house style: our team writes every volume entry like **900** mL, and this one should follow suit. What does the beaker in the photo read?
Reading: **25** mL
